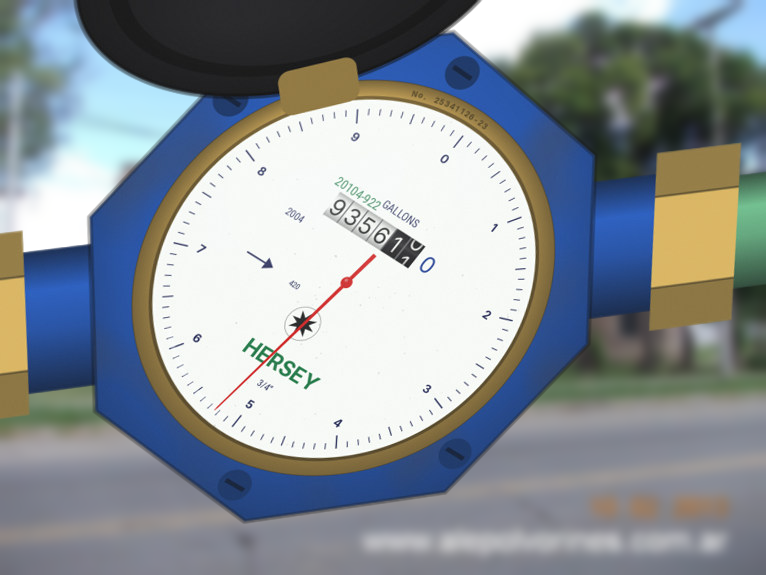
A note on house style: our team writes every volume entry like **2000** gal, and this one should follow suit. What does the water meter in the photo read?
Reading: **9356105.2** gal
